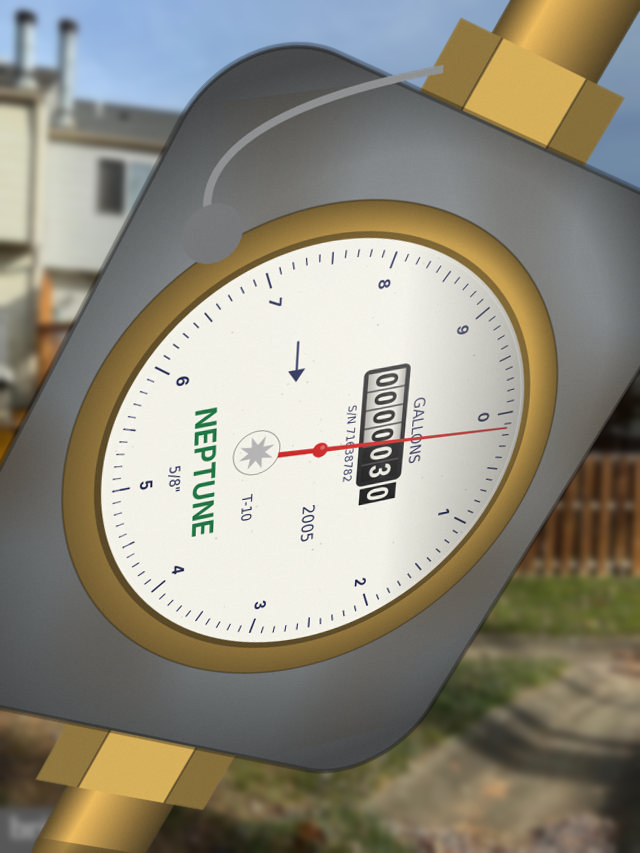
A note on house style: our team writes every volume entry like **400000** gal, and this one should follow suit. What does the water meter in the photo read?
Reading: **30.1** gal
